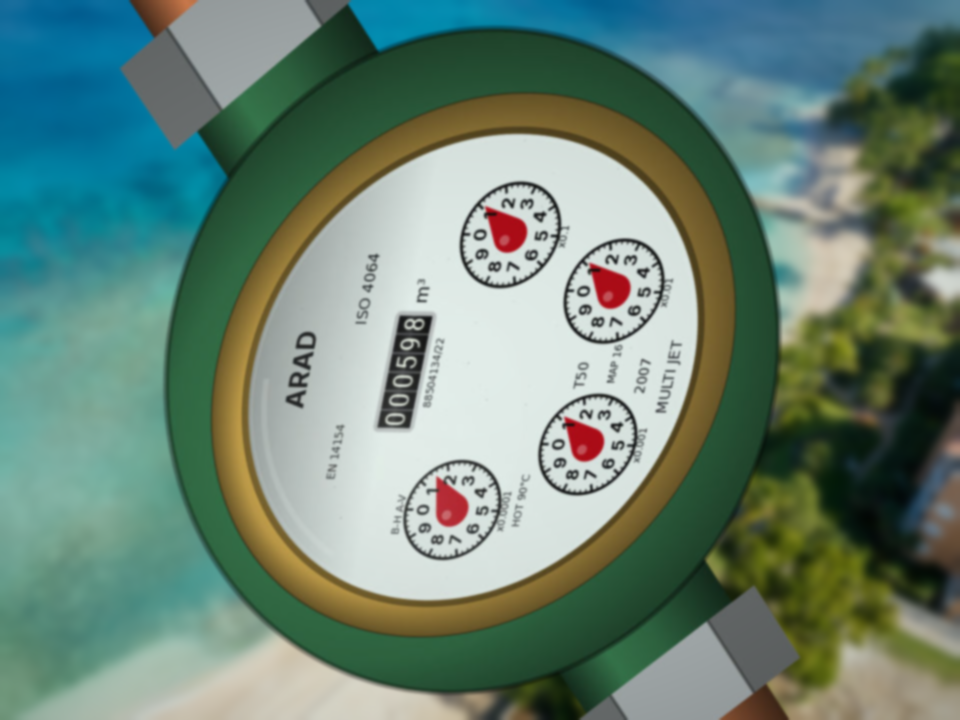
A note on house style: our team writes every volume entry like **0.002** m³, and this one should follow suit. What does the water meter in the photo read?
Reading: **598.1111** m³
